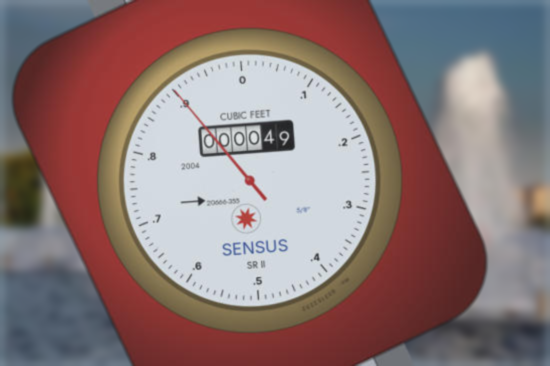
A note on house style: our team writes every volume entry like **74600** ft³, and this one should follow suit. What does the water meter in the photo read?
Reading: **48.90** ft³
